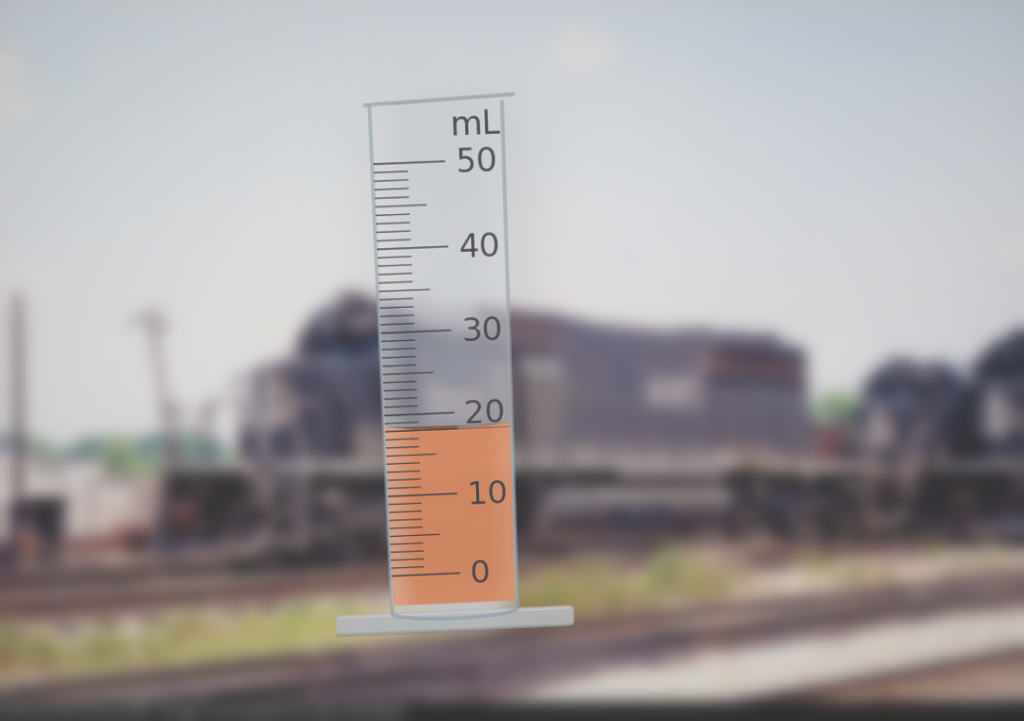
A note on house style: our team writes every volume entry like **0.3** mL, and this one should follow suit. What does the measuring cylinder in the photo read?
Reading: **18** mL
